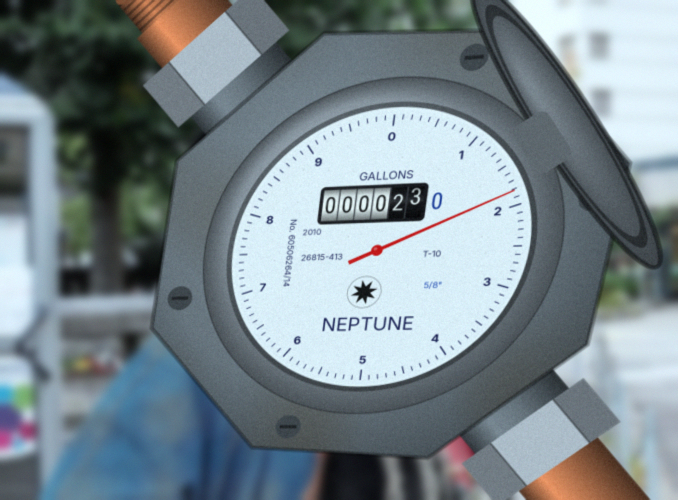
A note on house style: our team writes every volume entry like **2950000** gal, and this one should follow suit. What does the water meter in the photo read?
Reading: **231.8** gal
